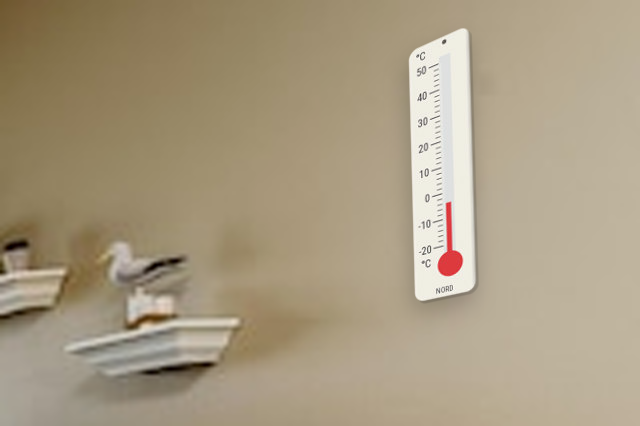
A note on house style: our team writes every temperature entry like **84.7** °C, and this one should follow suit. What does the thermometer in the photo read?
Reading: **-4** °C
